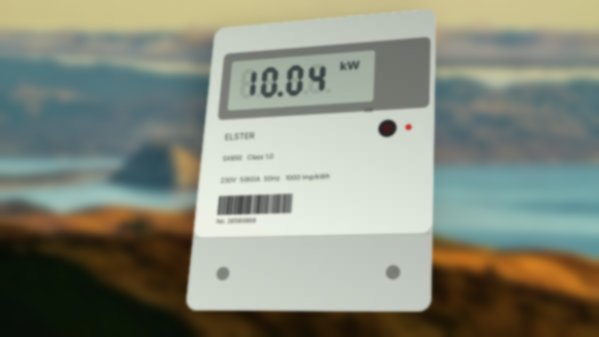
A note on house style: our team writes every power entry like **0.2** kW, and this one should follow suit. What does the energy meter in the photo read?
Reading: **10.04** kW
